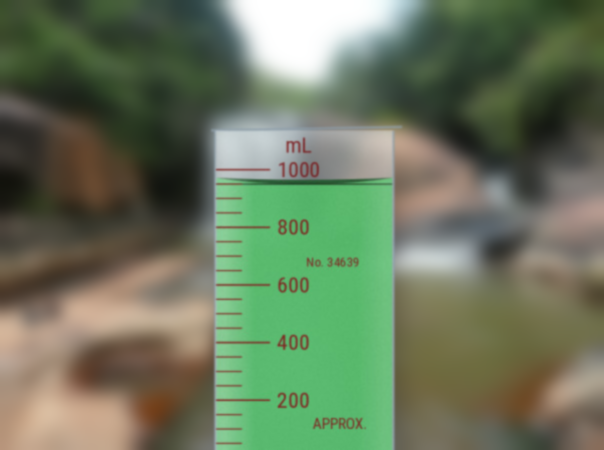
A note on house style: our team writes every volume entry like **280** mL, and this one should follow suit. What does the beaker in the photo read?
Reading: **950** mL
